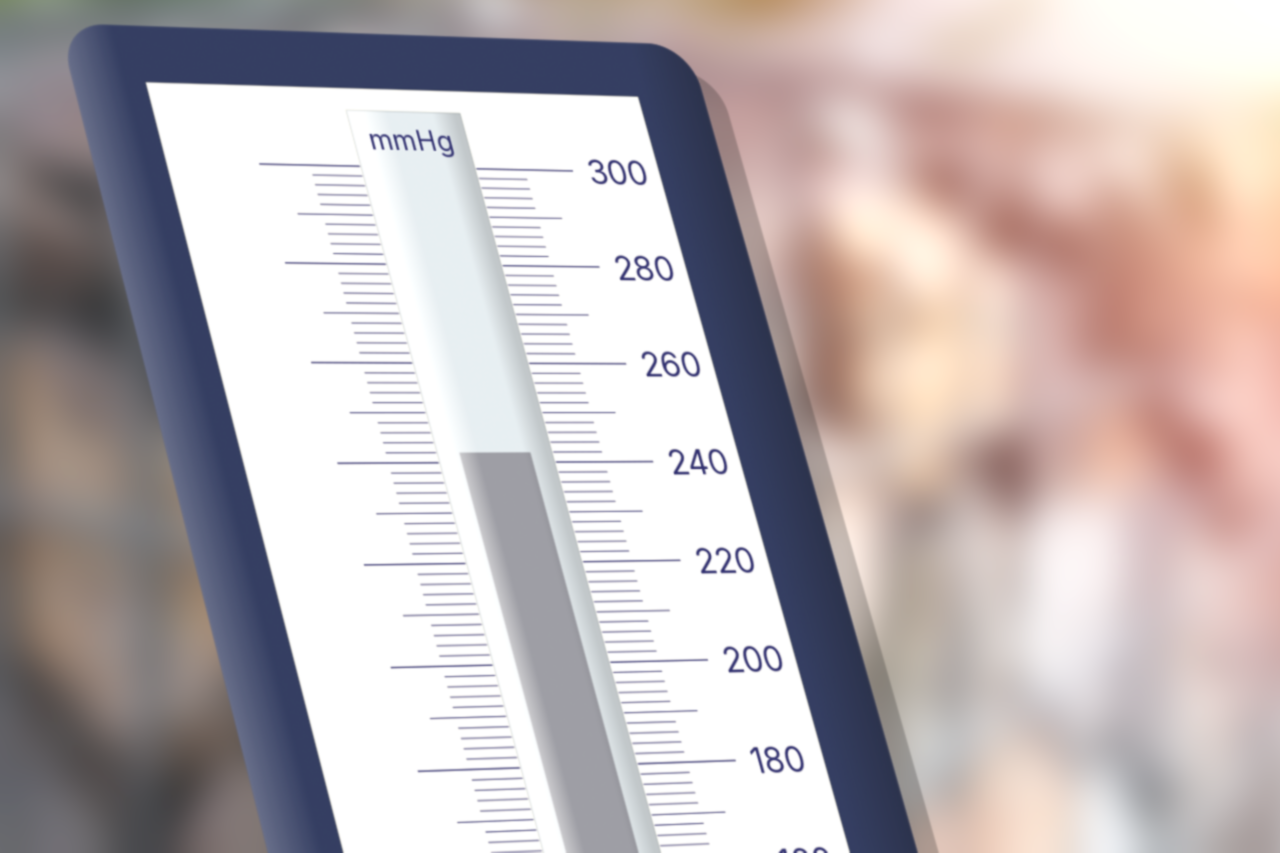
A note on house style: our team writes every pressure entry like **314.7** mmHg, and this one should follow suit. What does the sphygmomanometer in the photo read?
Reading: **242** mmHg
